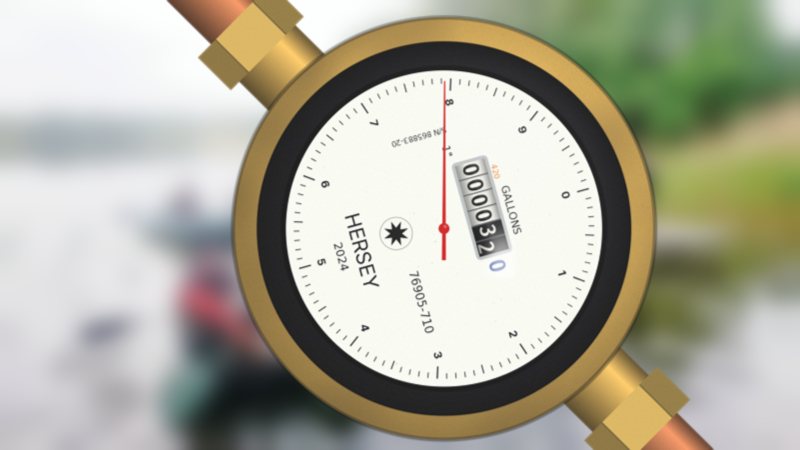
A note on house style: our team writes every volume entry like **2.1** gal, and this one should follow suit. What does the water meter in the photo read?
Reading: **317.9** gal
